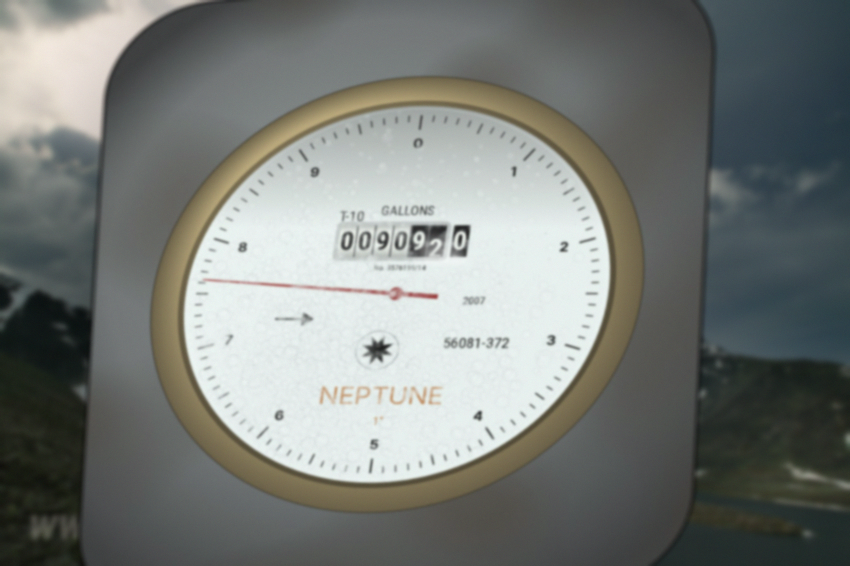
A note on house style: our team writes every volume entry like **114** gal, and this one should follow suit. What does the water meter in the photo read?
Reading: **90917.6** gal
